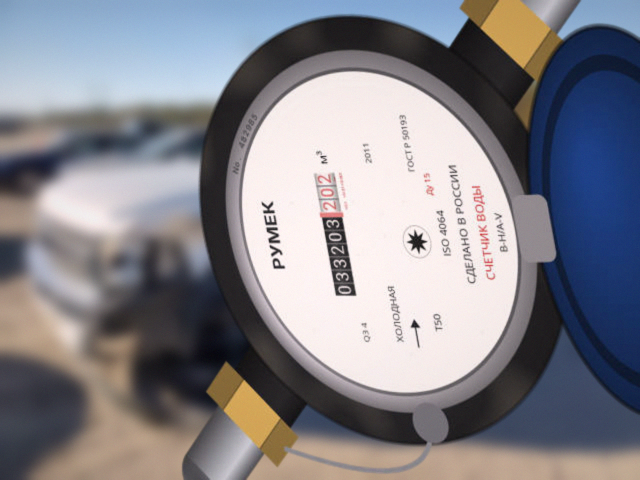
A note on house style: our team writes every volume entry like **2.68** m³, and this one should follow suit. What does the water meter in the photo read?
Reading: **33203.202** m³
